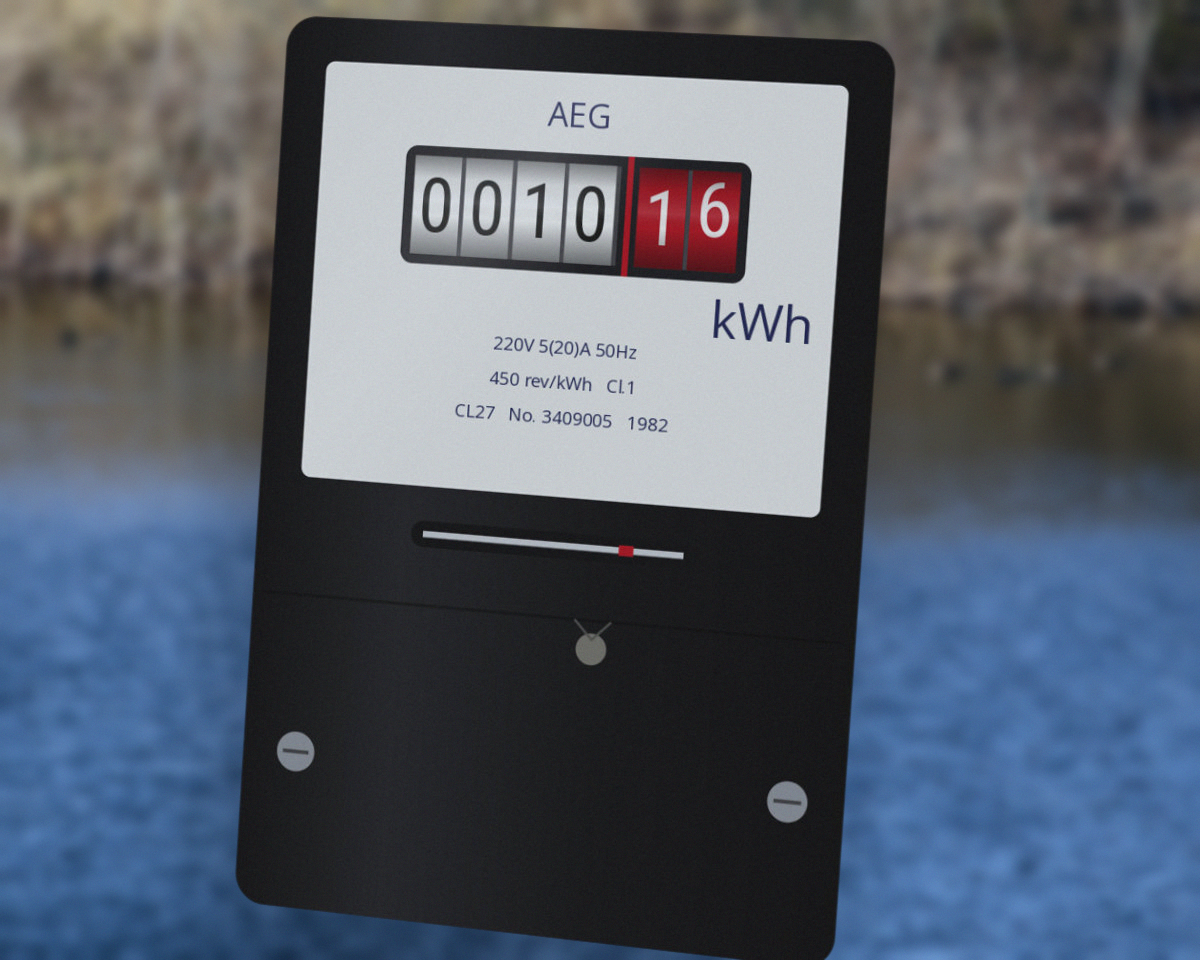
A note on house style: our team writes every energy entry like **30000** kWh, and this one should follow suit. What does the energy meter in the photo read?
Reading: **10.16** kWh
